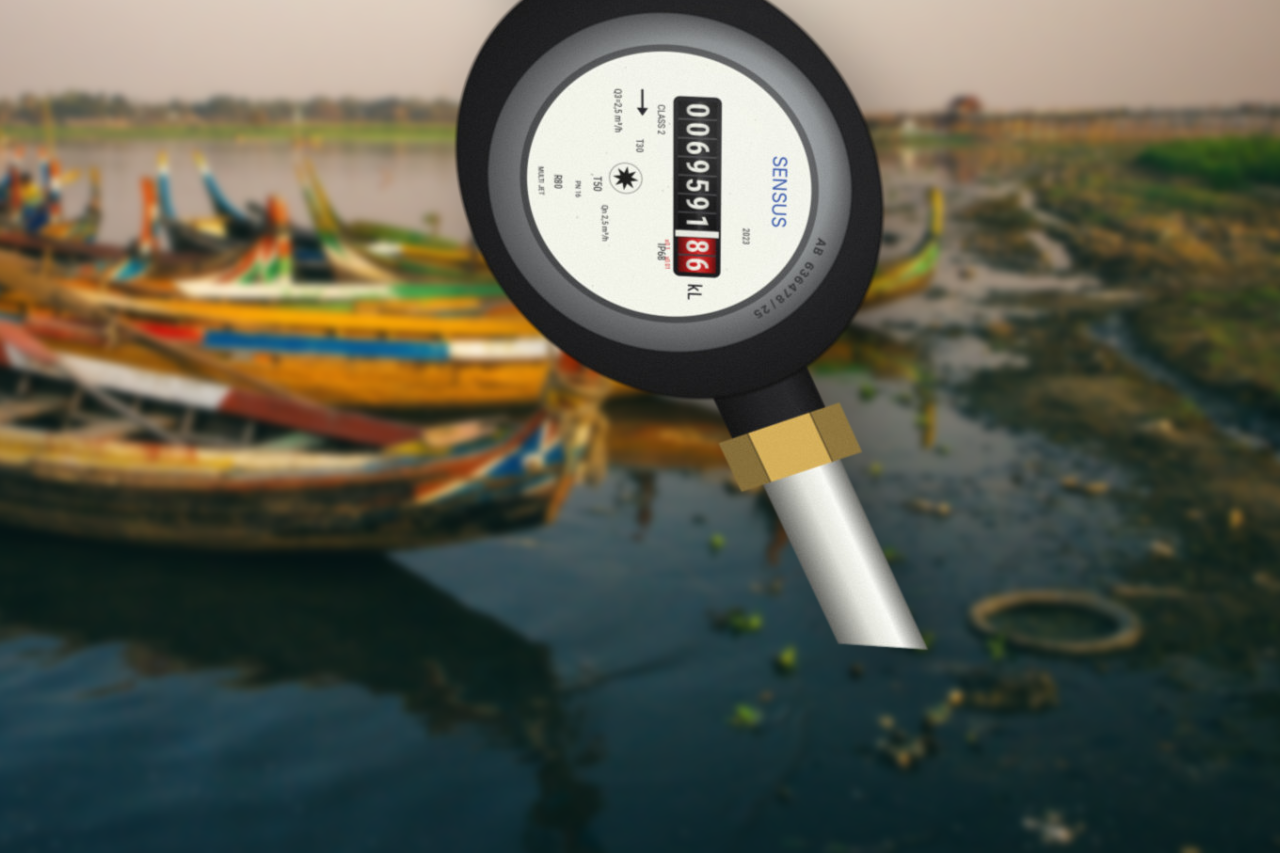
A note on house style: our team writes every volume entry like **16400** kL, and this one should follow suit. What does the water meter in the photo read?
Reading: **69591.86** kL
